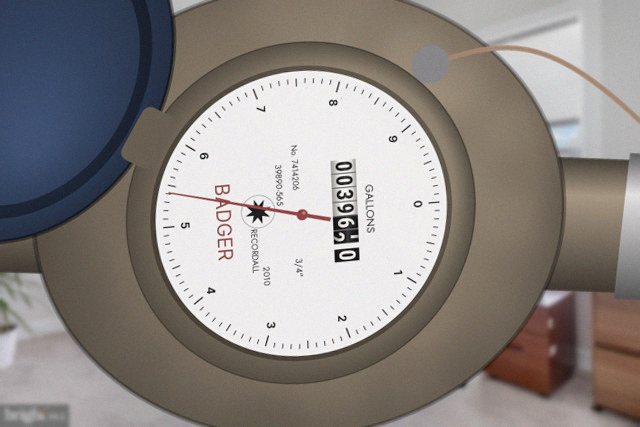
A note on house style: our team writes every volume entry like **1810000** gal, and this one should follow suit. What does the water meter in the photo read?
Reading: **39615.4** gal
